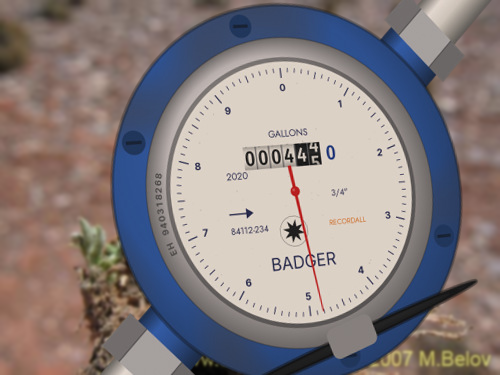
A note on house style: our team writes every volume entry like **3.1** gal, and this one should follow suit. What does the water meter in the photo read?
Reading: **4444.8** gal
